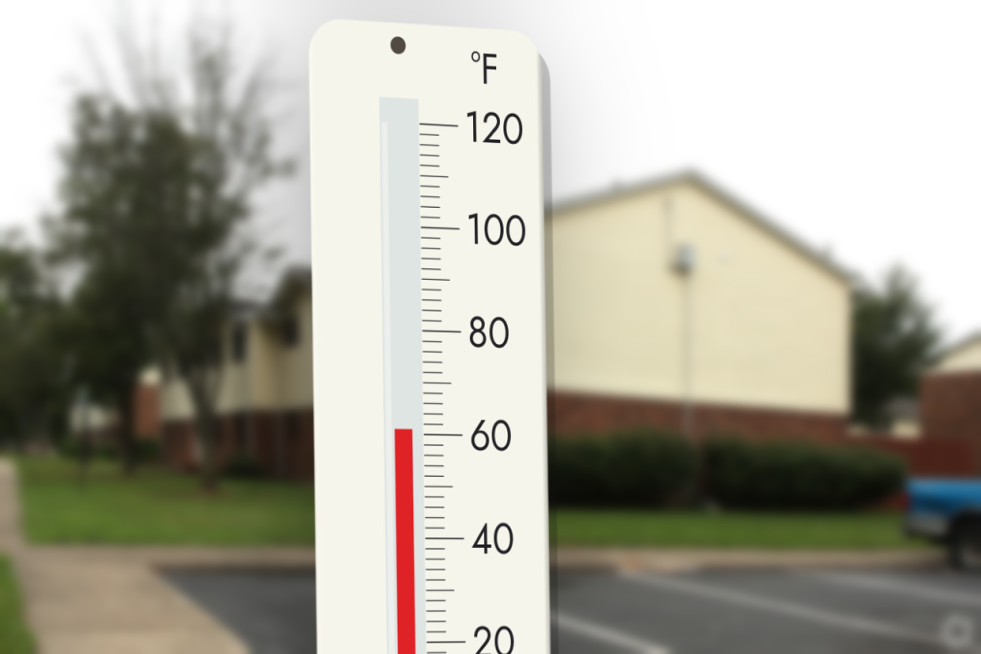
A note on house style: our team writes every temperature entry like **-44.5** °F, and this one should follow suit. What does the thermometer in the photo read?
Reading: **61** °F
